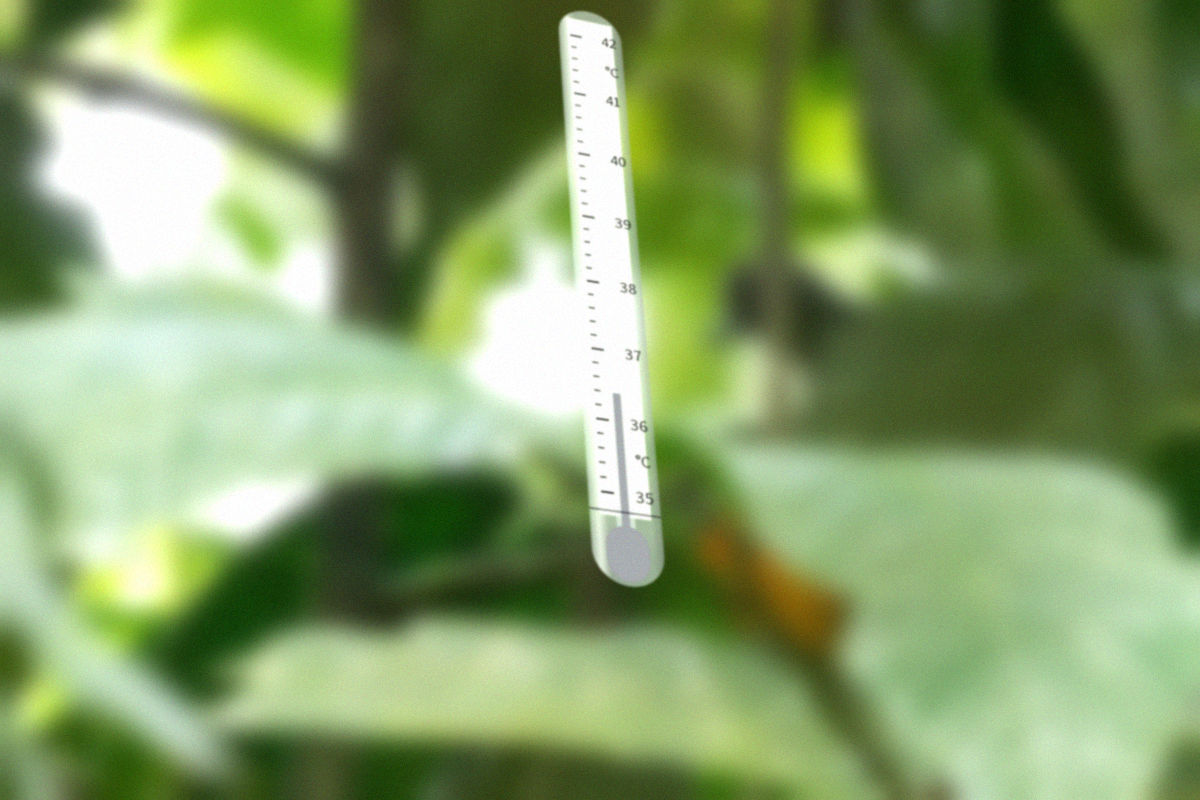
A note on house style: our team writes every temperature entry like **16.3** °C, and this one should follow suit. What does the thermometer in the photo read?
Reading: **36.4** °C
